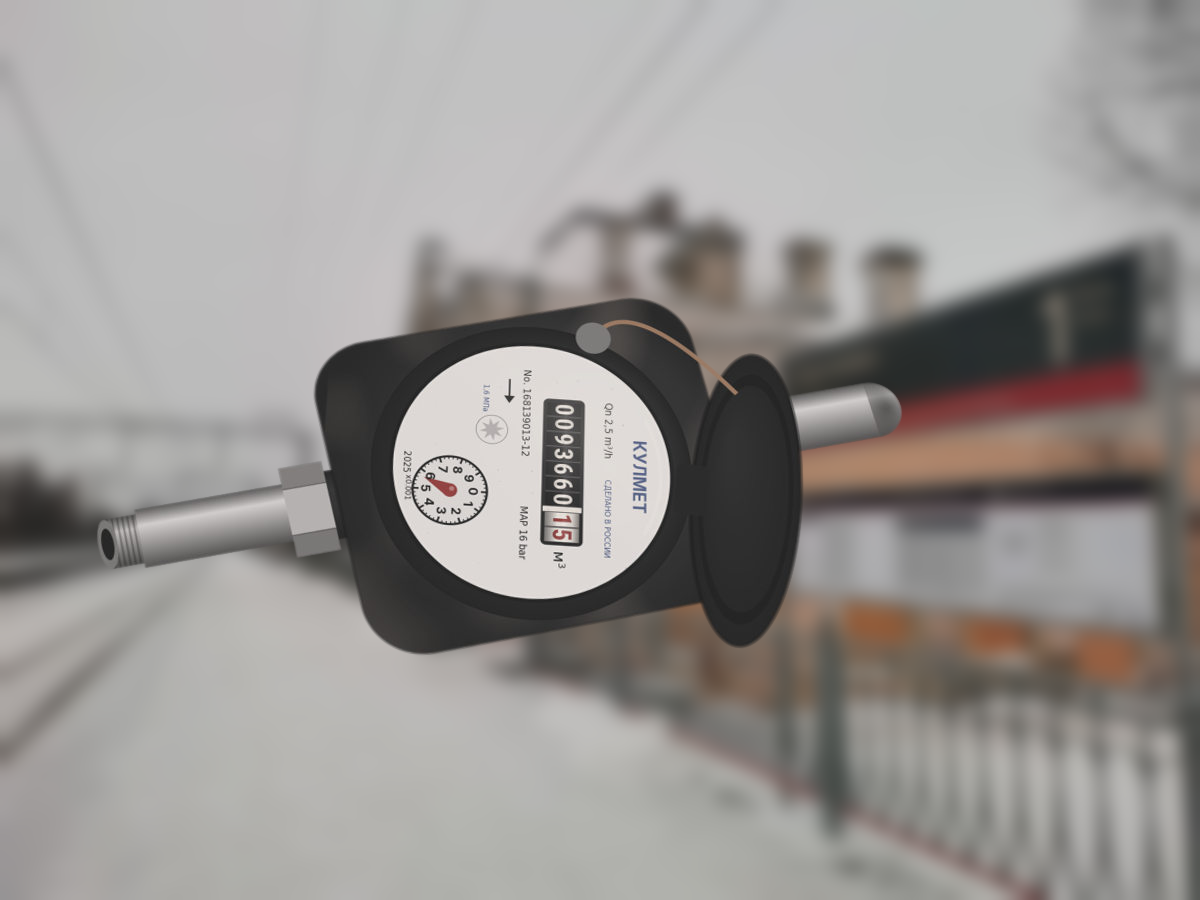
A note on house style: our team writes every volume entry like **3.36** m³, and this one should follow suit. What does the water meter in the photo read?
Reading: **93660.155** m³
